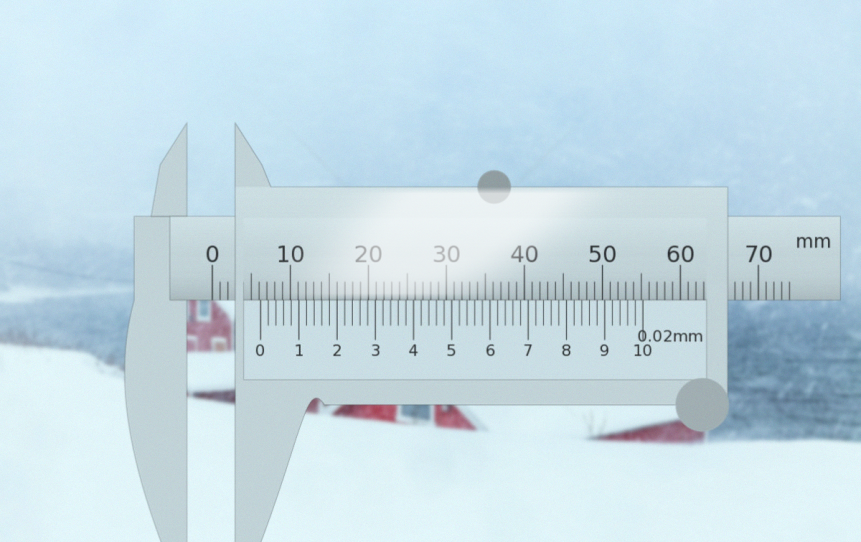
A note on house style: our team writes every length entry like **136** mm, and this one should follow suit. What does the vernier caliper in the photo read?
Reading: **6.2** mm
